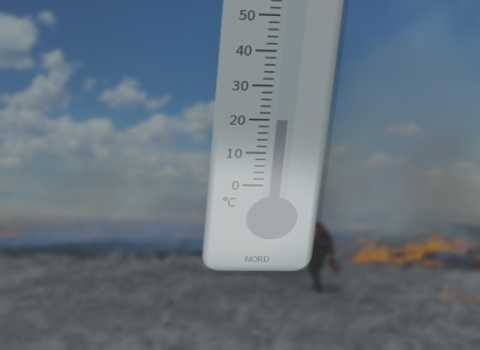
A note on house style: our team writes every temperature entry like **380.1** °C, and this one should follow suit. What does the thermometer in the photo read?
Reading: **20** °C
